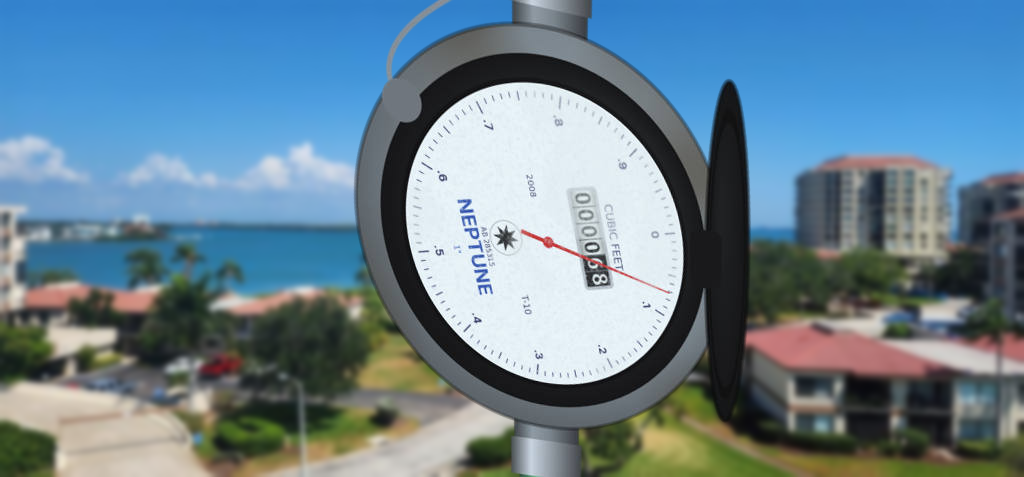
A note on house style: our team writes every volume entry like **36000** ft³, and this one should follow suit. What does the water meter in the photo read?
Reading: **68.07** ft³
